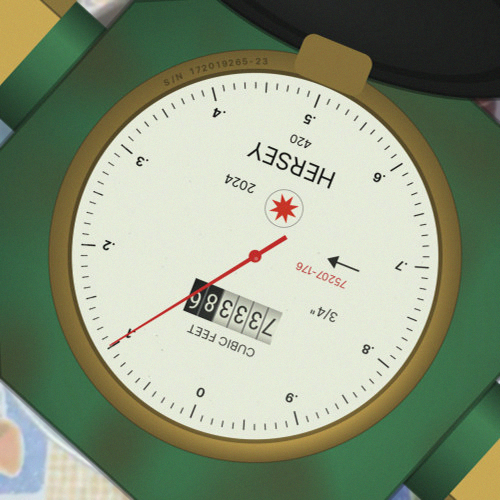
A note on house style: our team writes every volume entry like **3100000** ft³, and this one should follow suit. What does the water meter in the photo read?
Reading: **733386.10** ft³
